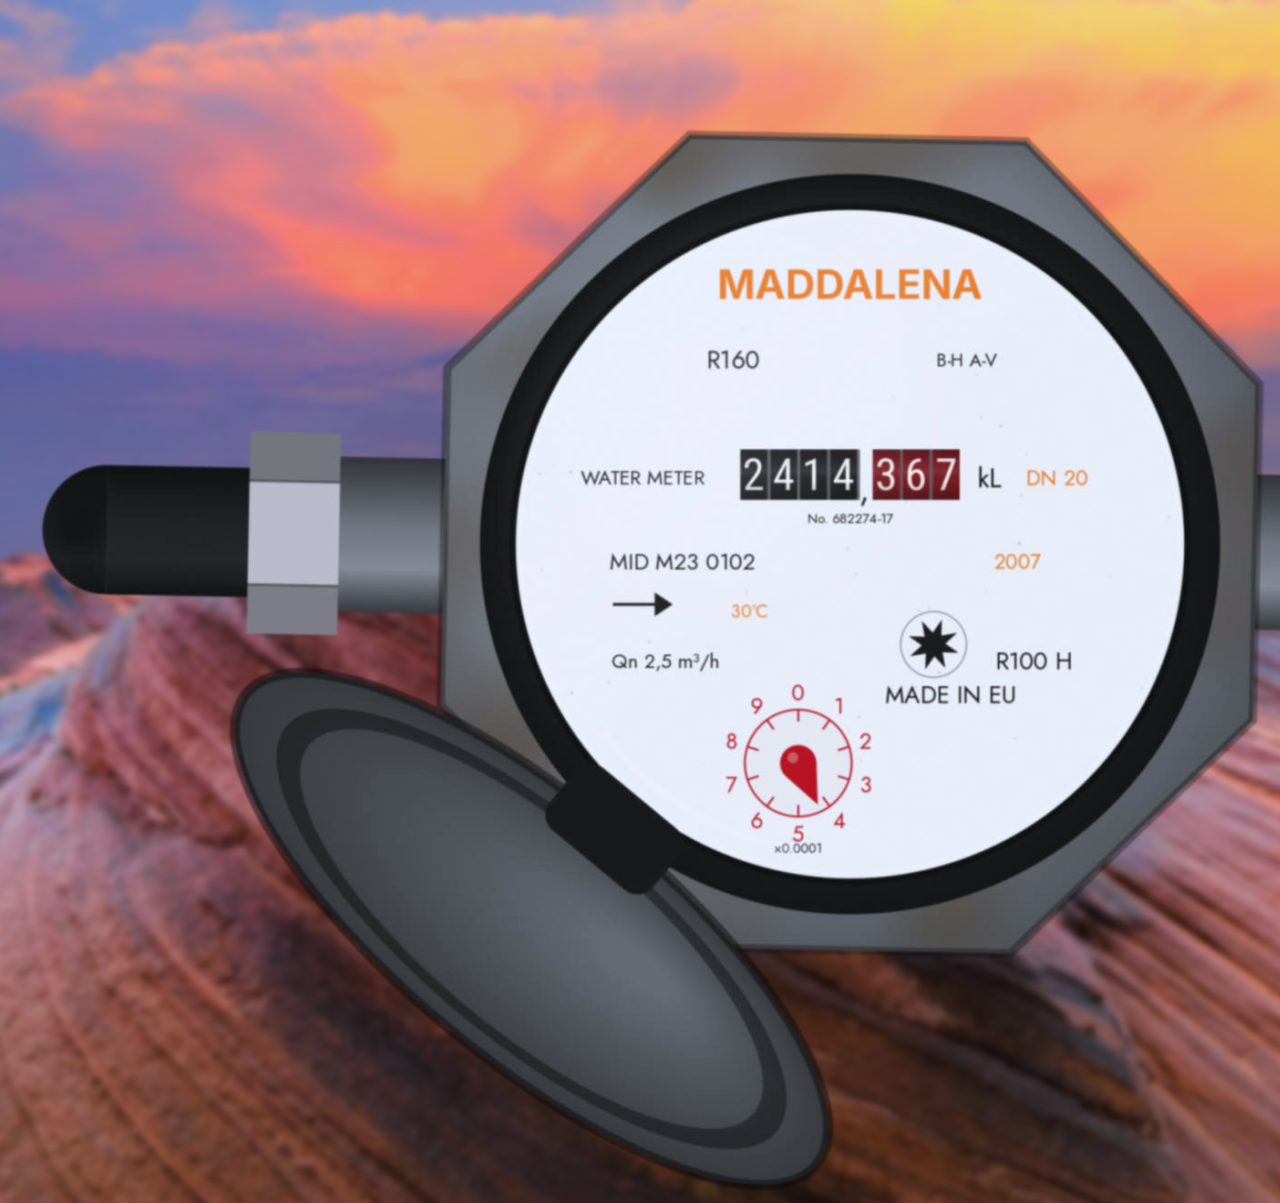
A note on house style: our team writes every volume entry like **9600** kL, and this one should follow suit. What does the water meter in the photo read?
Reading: **2414.3674** kL
